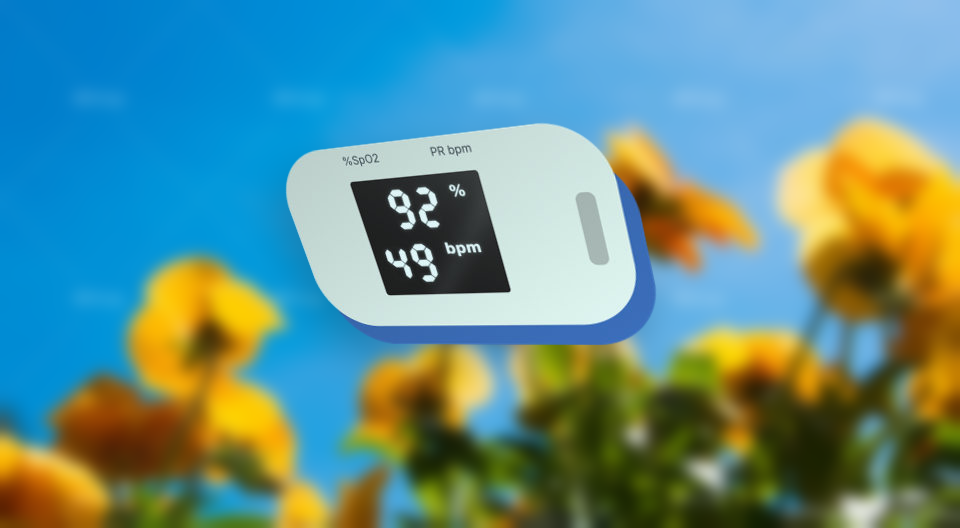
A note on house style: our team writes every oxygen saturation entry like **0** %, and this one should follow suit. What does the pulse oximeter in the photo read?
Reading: **92** %
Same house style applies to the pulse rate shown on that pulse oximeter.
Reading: **49** bpm
